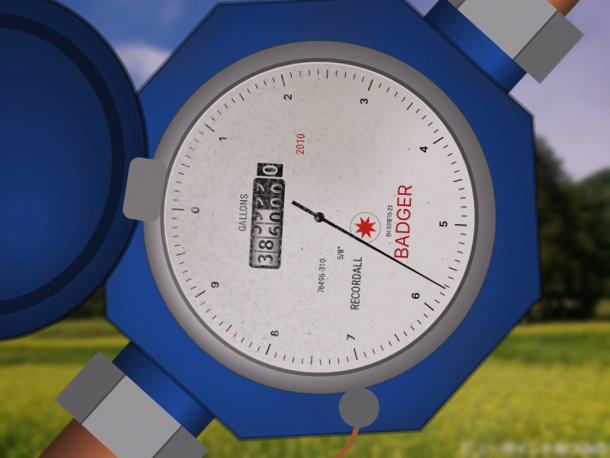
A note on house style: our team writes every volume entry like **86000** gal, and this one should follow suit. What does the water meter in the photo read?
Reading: **3859995.7** gal
